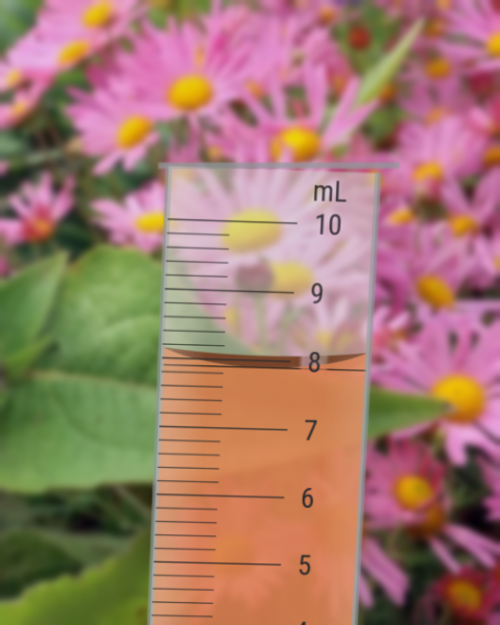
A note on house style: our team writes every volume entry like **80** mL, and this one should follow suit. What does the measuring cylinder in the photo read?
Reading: **7.9** mL
